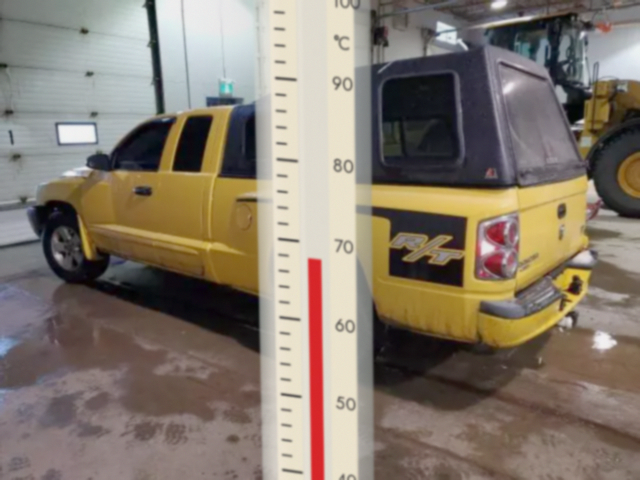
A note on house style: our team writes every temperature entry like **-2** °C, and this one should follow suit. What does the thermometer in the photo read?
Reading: **68** °C
